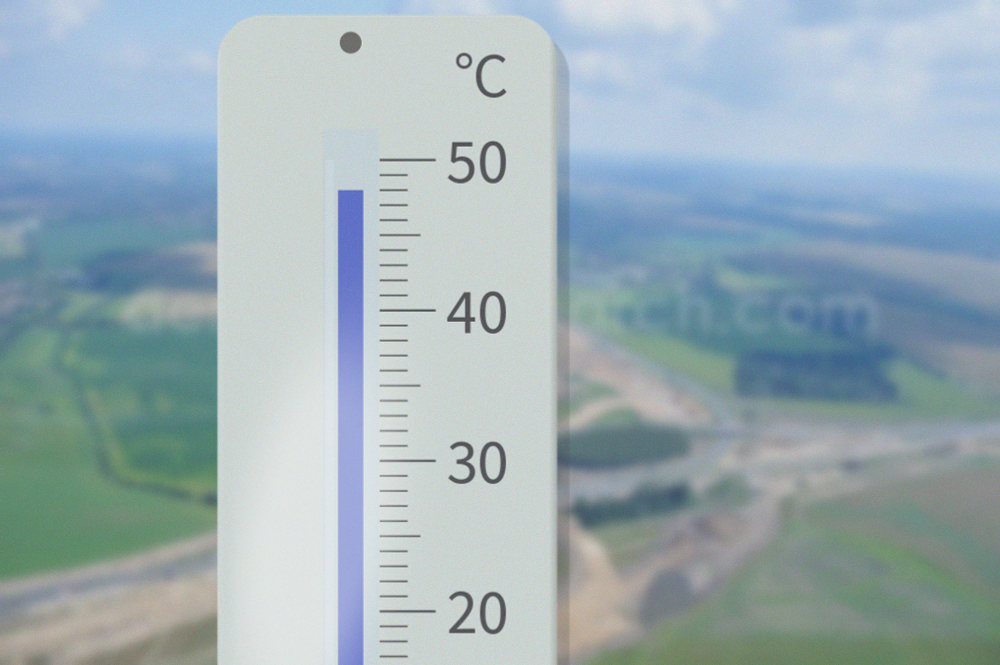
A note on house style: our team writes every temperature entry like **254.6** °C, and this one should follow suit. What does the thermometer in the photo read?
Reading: **48** °C
